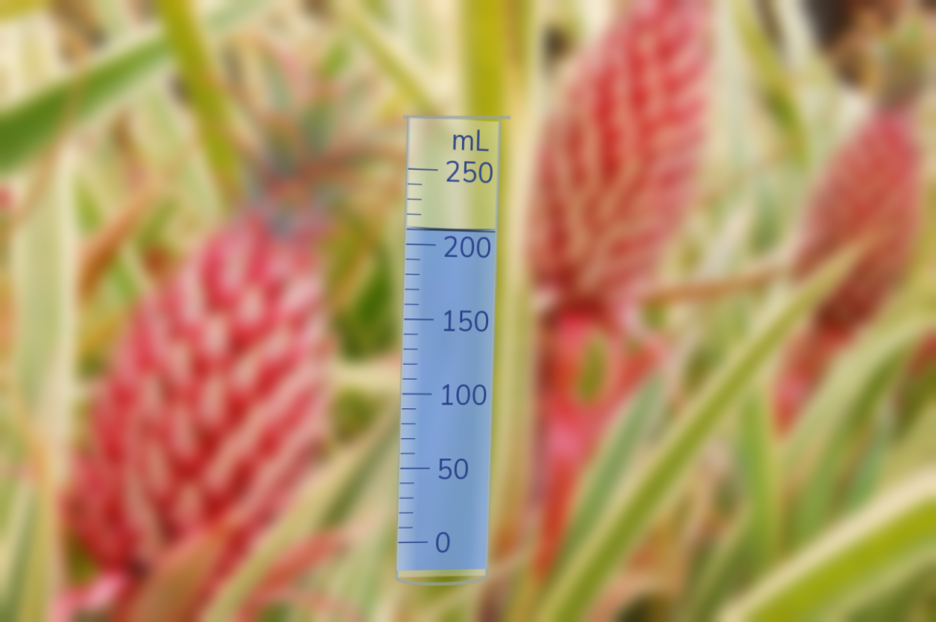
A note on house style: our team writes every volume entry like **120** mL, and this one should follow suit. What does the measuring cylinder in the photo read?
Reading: **210** mL
